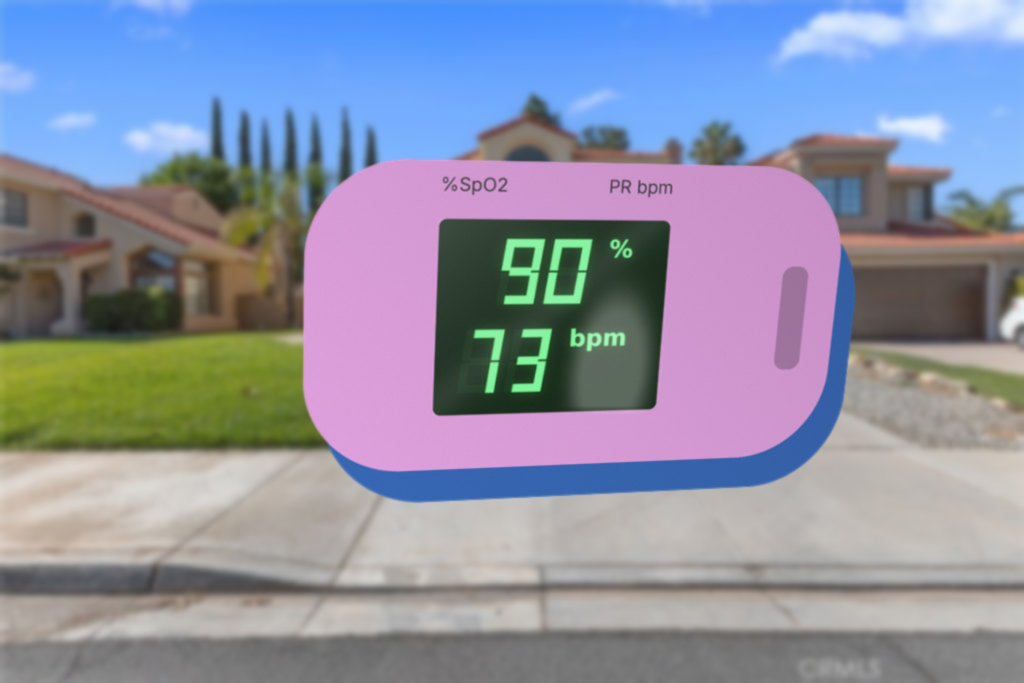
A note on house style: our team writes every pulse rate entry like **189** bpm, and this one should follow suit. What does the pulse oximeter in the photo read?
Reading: **73** bpm
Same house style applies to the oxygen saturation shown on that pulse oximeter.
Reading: **90** %
